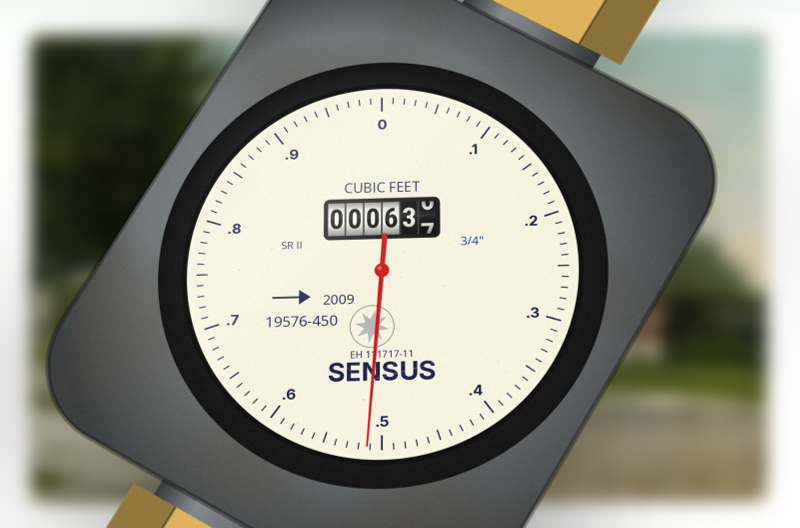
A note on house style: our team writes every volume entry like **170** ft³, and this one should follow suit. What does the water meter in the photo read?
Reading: **636.51** ft³
